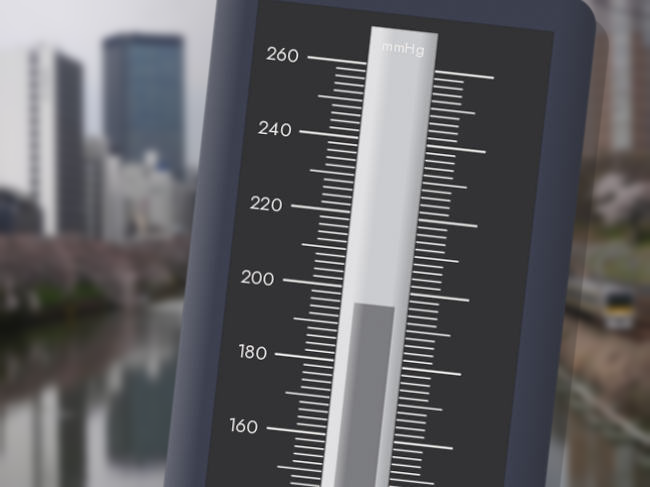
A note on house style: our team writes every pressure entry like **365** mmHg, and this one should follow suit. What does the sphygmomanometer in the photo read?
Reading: **196** mmHg
